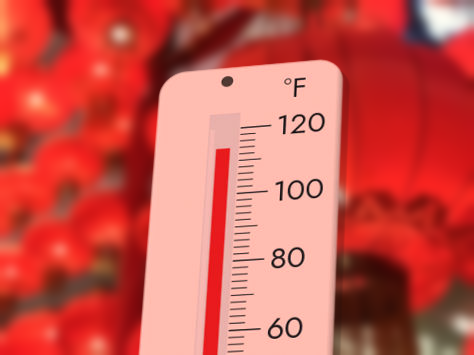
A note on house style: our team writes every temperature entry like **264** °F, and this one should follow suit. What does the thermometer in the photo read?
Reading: **114** °F
